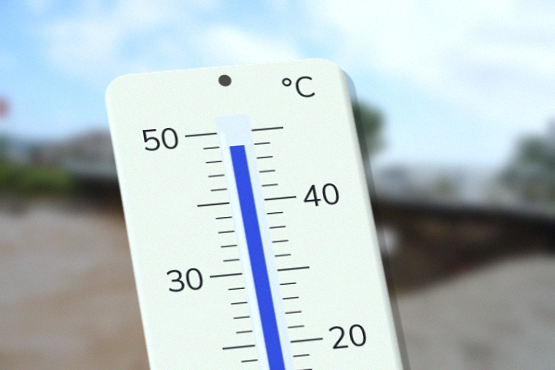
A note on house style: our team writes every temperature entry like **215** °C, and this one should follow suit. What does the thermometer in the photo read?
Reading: **48** °C
